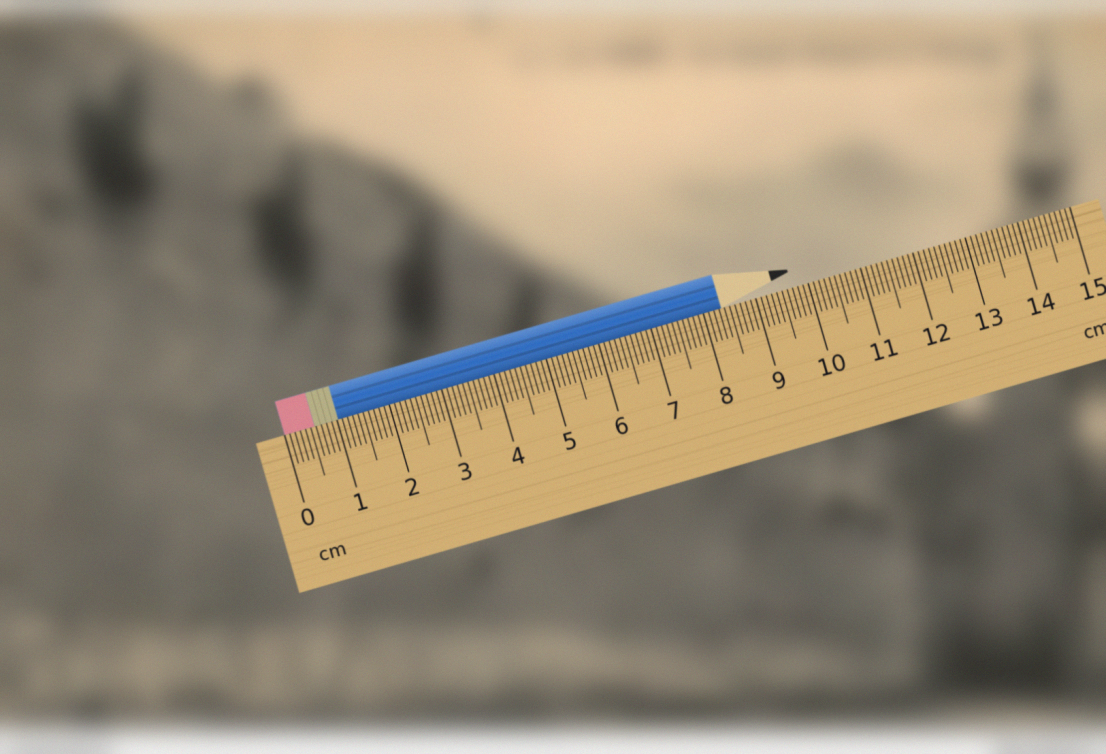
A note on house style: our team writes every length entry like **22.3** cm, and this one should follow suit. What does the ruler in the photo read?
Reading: **9.7** cm
